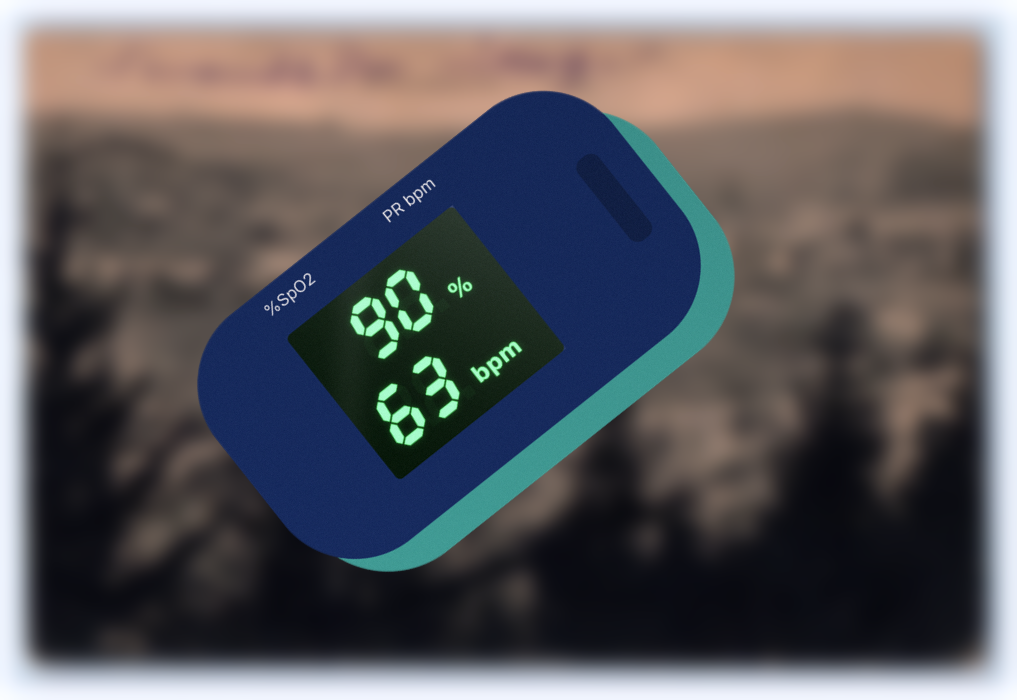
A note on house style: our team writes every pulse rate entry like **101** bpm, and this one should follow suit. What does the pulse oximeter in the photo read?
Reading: **63** bpm
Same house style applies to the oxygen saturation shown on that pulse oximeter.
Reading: **90** %
